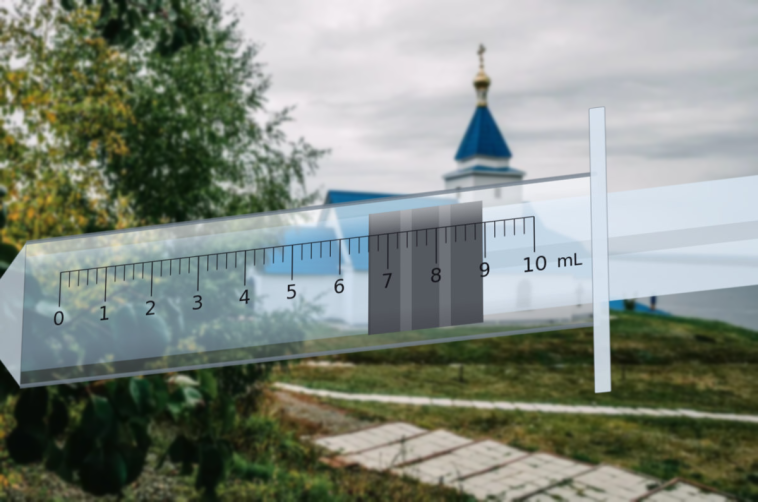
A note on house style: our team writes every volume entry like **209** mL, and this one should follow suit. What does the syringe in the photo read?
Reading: **6.6** mL
